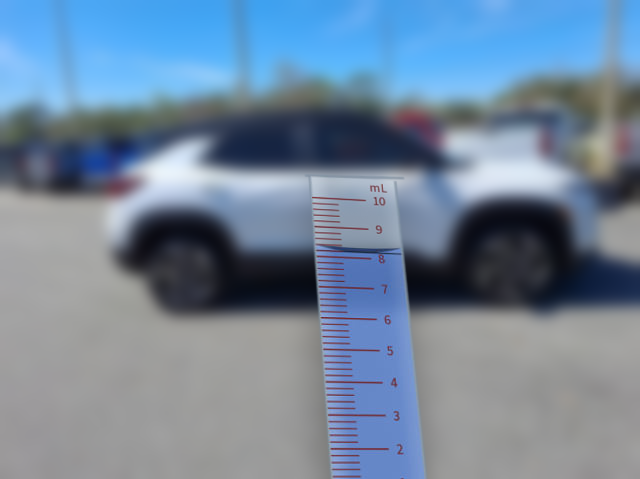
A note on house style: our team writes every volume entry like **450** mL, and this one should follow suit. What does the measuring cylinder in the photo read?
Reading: **8.2** mL
